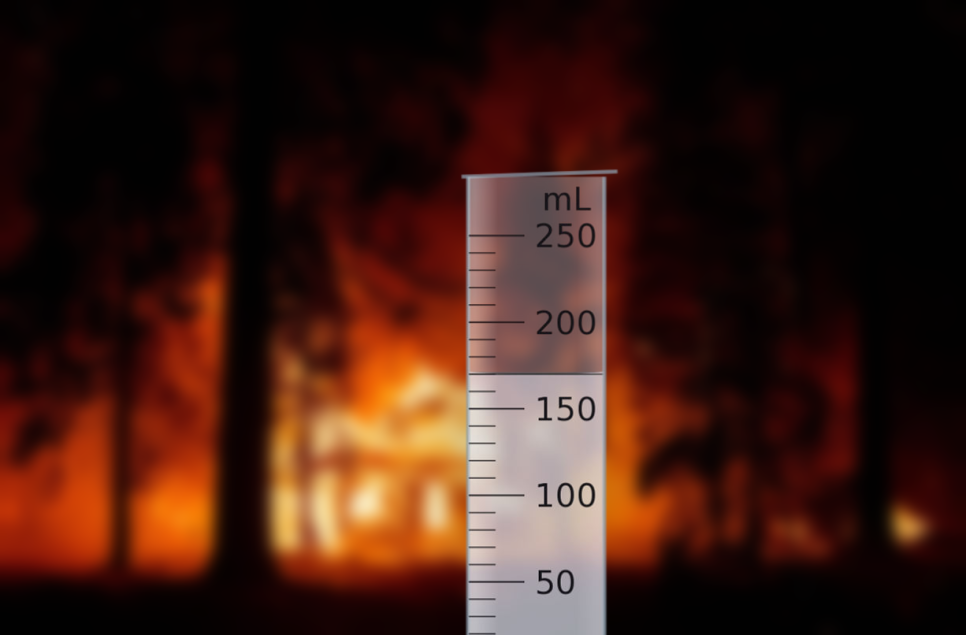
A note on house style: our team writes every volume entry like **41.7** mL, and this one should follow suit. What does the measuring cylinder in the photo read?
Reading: **170** mL
